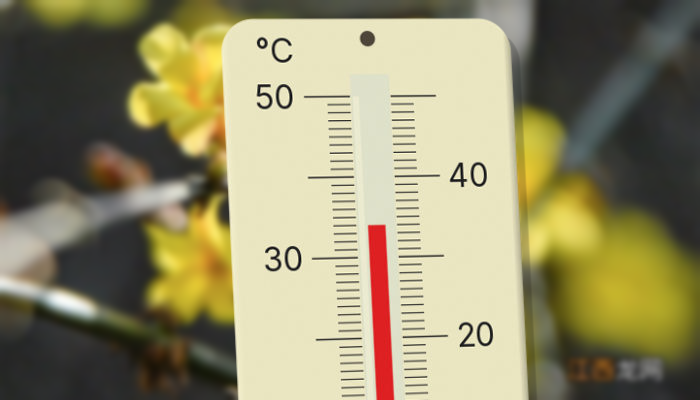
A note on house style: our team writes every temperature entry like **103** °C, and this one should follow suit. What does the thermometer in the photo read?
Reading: **34** °C
